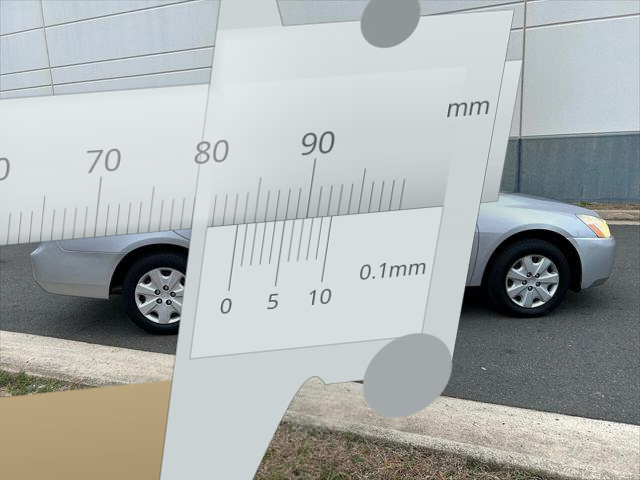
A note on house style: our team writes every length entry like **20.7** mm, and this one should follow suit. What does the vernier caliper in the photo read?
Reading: **83.4** mm
